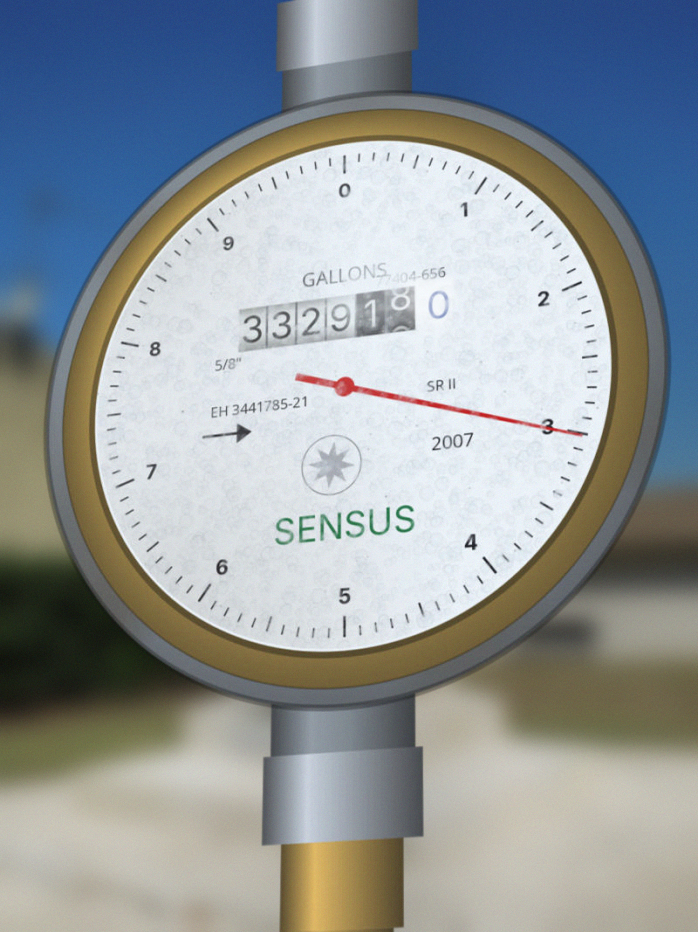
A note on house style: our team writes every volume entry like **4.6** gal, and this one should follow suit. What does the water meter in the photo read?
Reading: **3329183.0** gal
